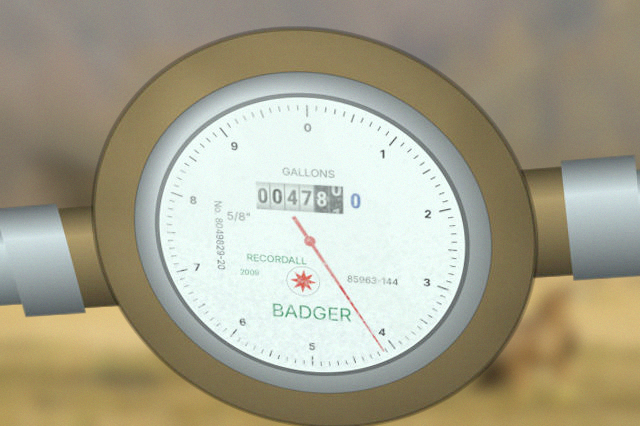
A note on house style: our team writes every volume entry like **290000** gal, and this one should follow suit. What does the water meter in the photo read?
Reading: **47804.1** gal
